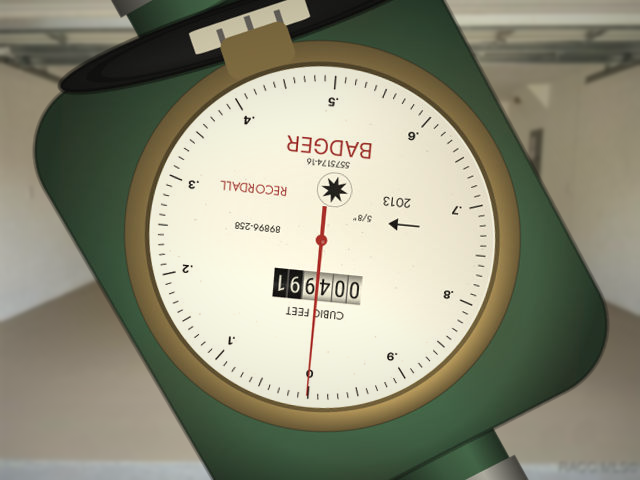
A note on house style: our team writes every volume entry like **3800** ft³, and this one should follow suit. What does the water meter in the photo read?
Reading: **4991.00** ft³
